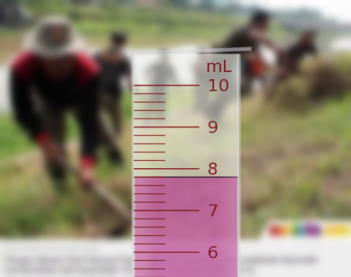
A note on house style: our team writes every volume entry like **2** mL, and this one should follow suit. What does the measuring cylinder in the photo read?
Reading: **7.8** mL
